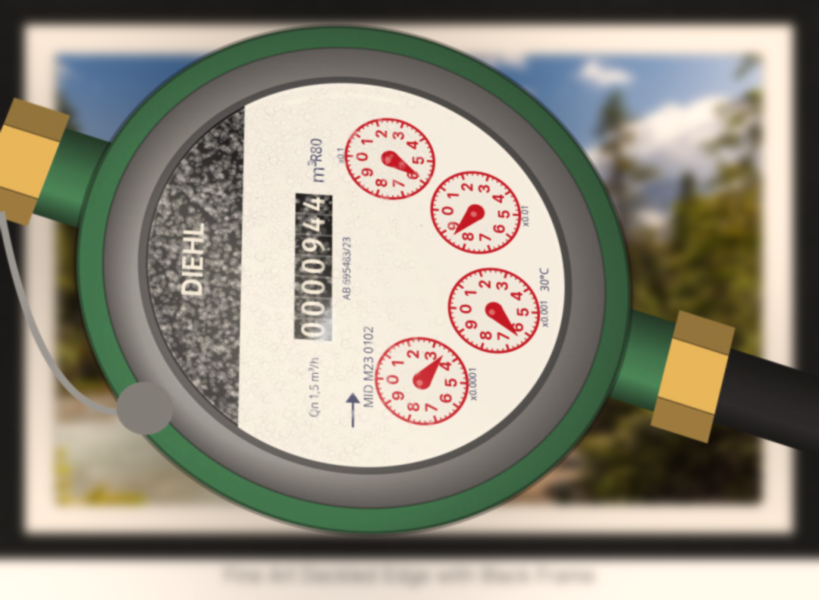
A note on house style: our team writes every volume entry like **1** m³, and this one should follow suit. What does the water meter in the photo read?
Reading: **944.5863** m³
